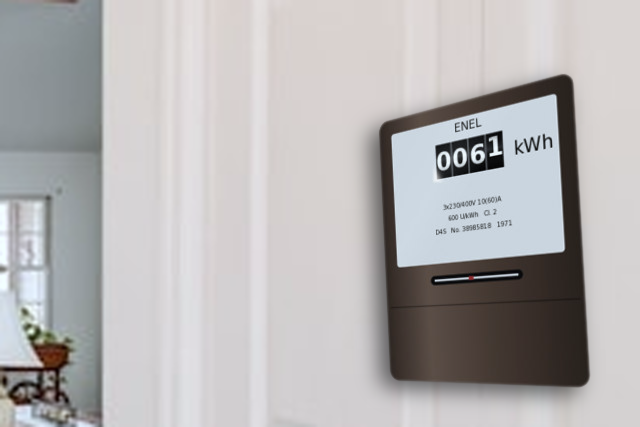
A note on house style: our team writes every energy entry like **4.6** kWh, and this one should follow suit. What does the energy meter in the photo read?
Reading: **61** kWh
